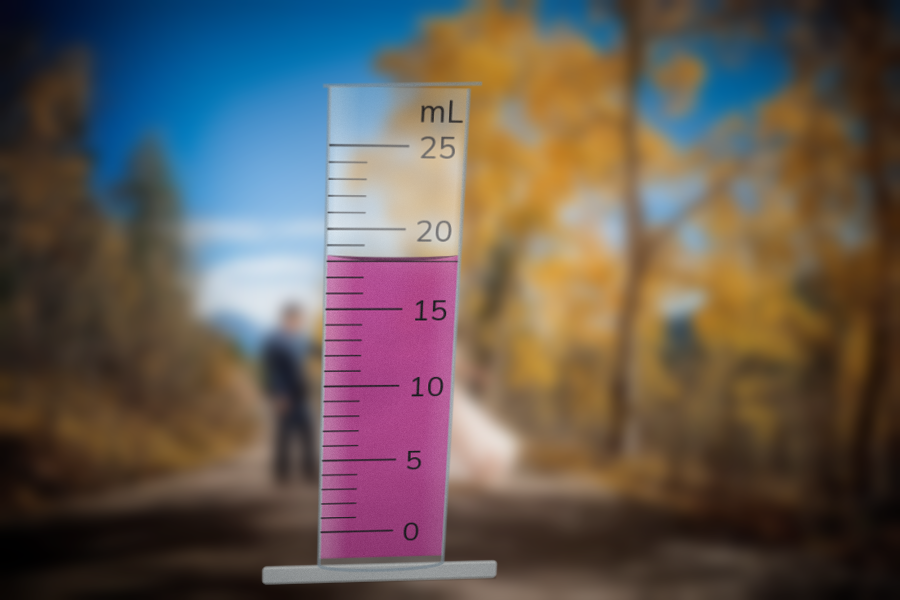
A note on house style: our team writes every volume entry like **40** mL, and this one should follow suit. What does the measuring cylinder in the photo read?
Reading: **18** mL
